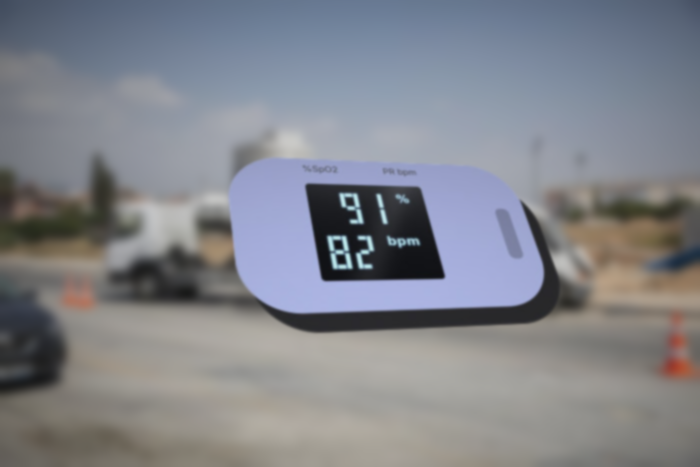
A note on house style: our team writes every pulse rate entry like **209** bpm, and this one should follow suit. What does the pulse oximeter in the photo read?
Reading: **82** bpm
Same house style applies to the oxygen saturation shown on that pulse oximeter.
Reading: **91** %
